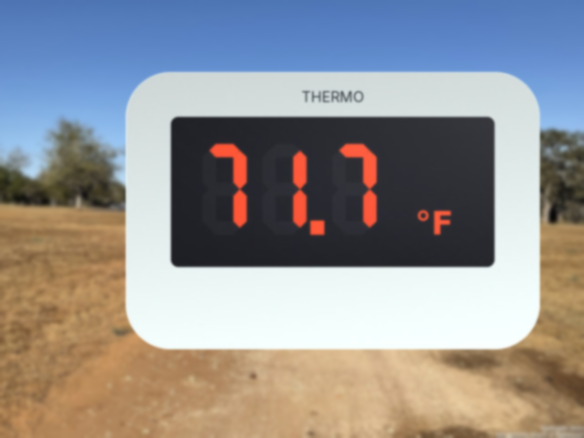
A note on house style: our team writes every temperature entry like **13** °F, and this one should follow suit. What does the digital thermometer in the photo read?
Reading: **71.7** °F
